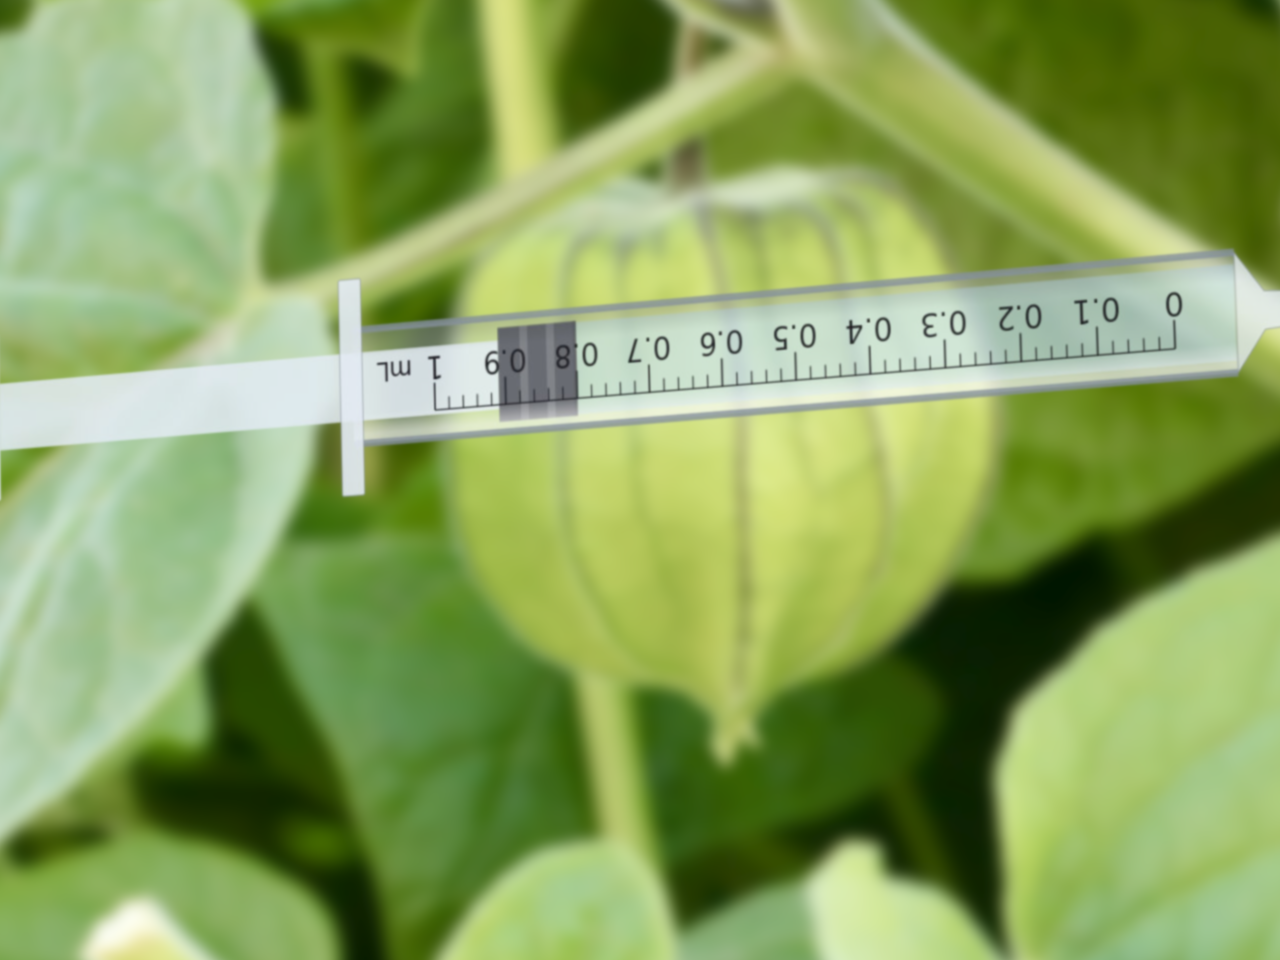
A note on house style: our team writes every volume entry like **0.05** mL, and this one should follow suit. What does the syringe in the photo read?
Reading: **0.8** mL
